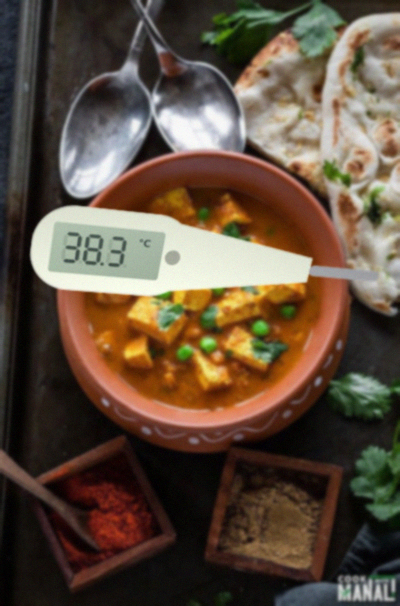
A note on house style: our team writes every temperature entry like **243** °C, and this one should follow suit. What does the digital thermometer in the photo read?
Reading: **38.3** °C
